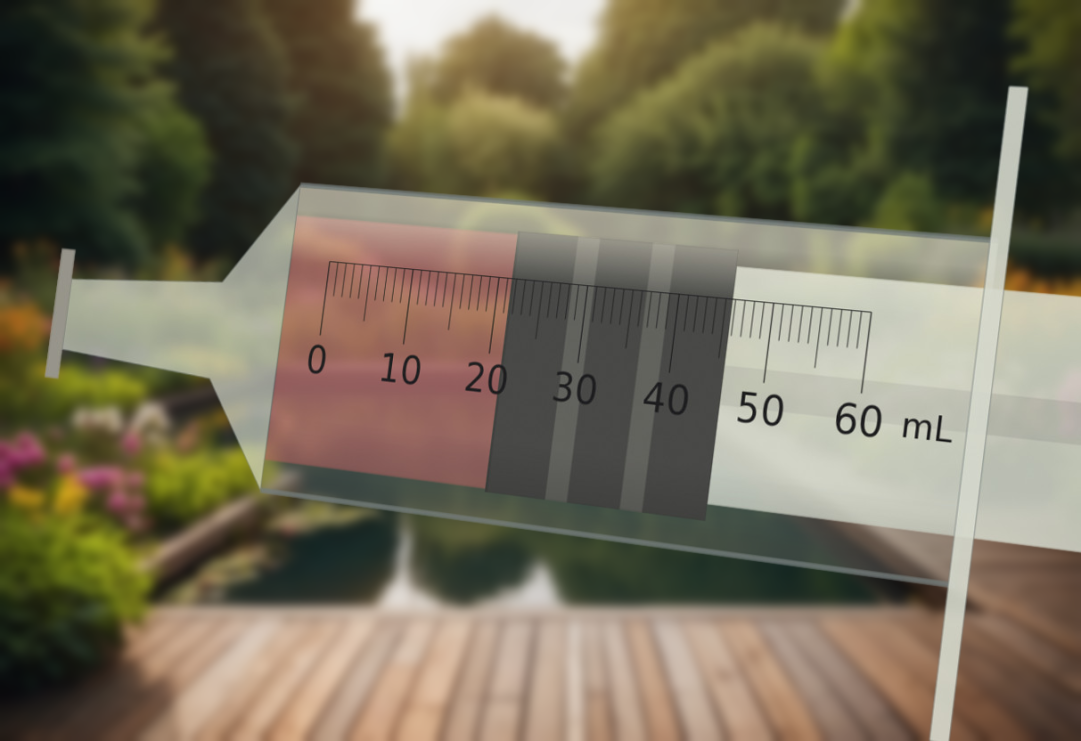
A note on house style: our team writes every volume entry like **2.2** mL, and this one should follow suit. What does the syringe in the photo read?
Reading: **21.5** mL
